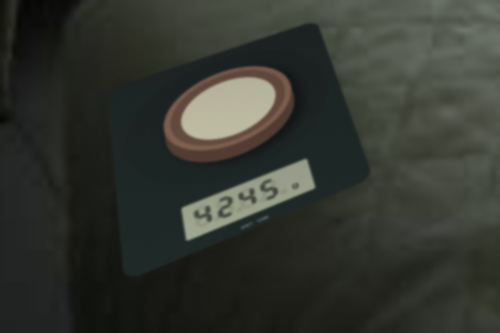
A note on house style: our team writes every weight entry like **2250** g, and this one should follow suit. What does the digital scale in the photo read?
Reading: **4245** g
